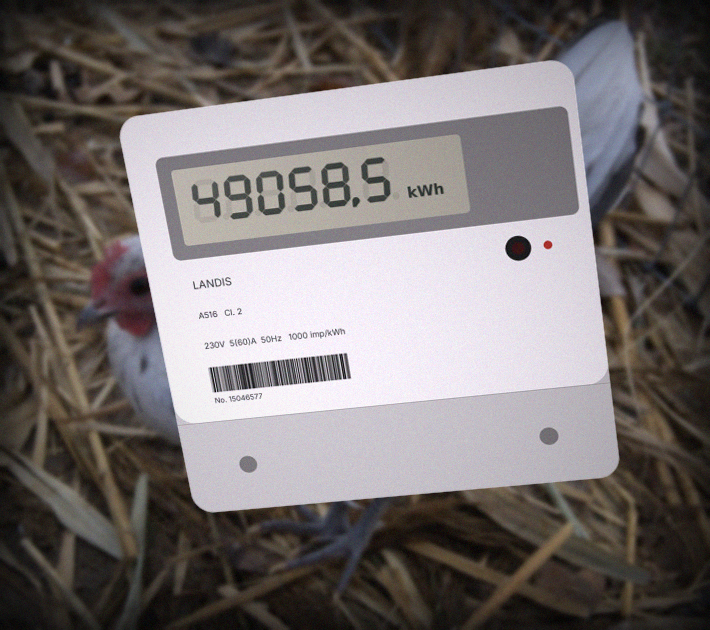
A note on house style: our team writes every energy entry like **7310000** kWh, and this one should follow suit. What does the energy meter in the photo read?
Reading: **49058.5** kWh
